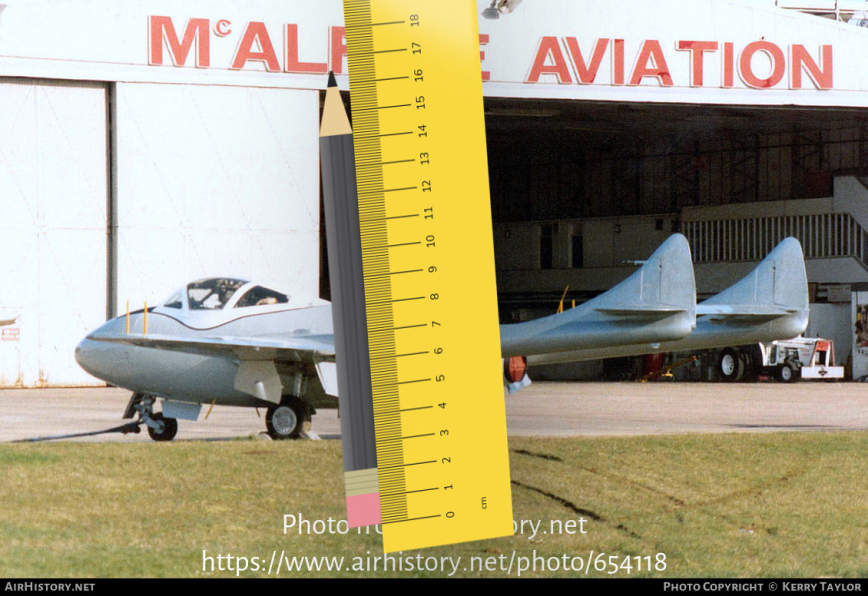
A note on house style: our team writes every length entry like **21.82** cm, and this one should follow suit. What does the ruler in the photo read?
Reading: **16.5** cm
